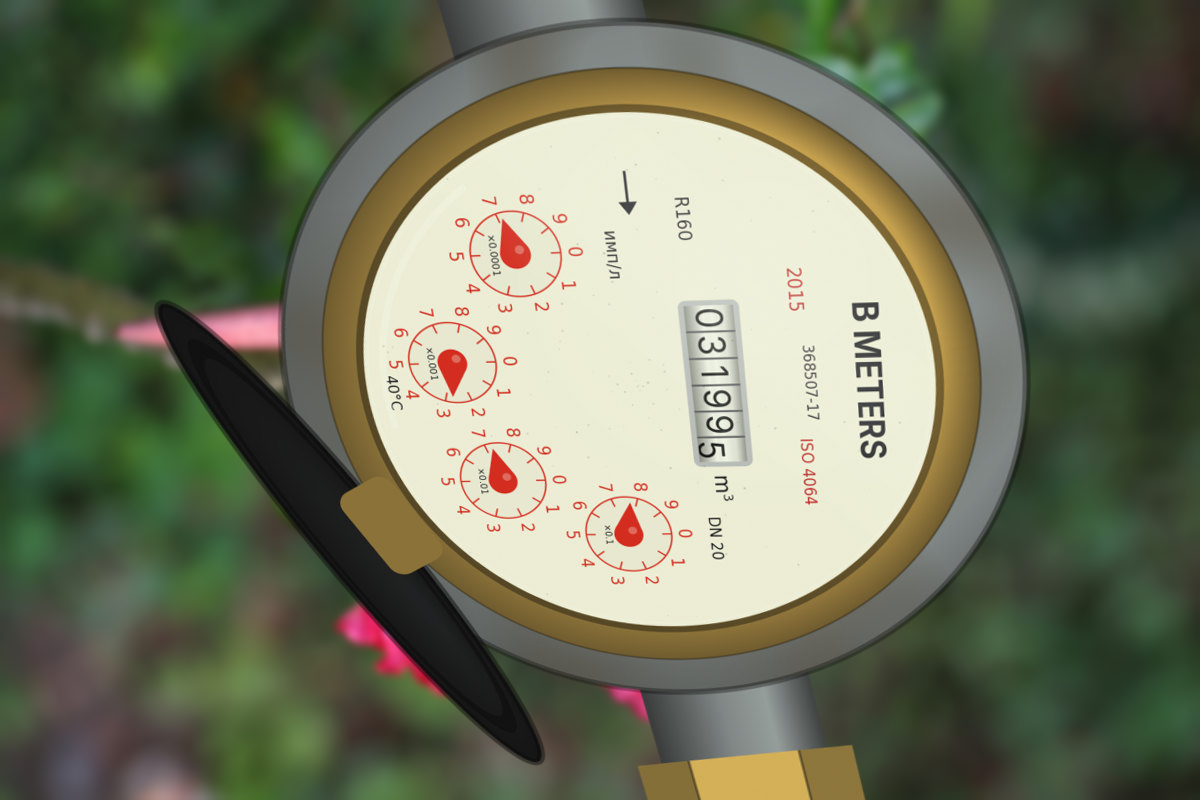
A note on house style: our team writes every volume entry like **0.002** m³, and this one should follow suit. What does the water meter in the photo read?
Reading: **31994.7727** m³
